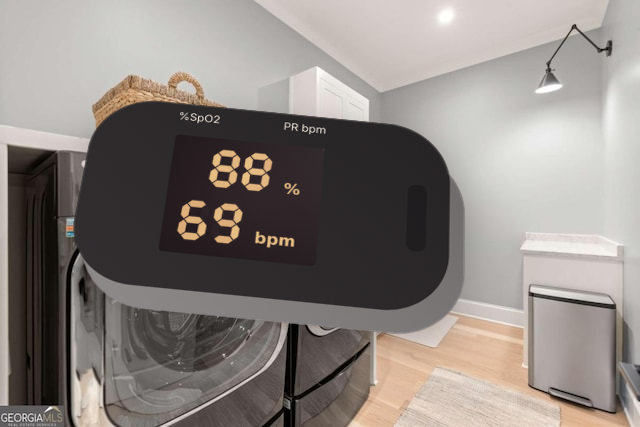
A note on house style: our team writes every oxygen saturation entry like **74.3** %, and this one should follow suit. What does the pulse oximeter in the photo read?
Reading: **88** %
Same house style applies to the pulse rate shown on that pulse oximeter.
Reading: **69** bpm
